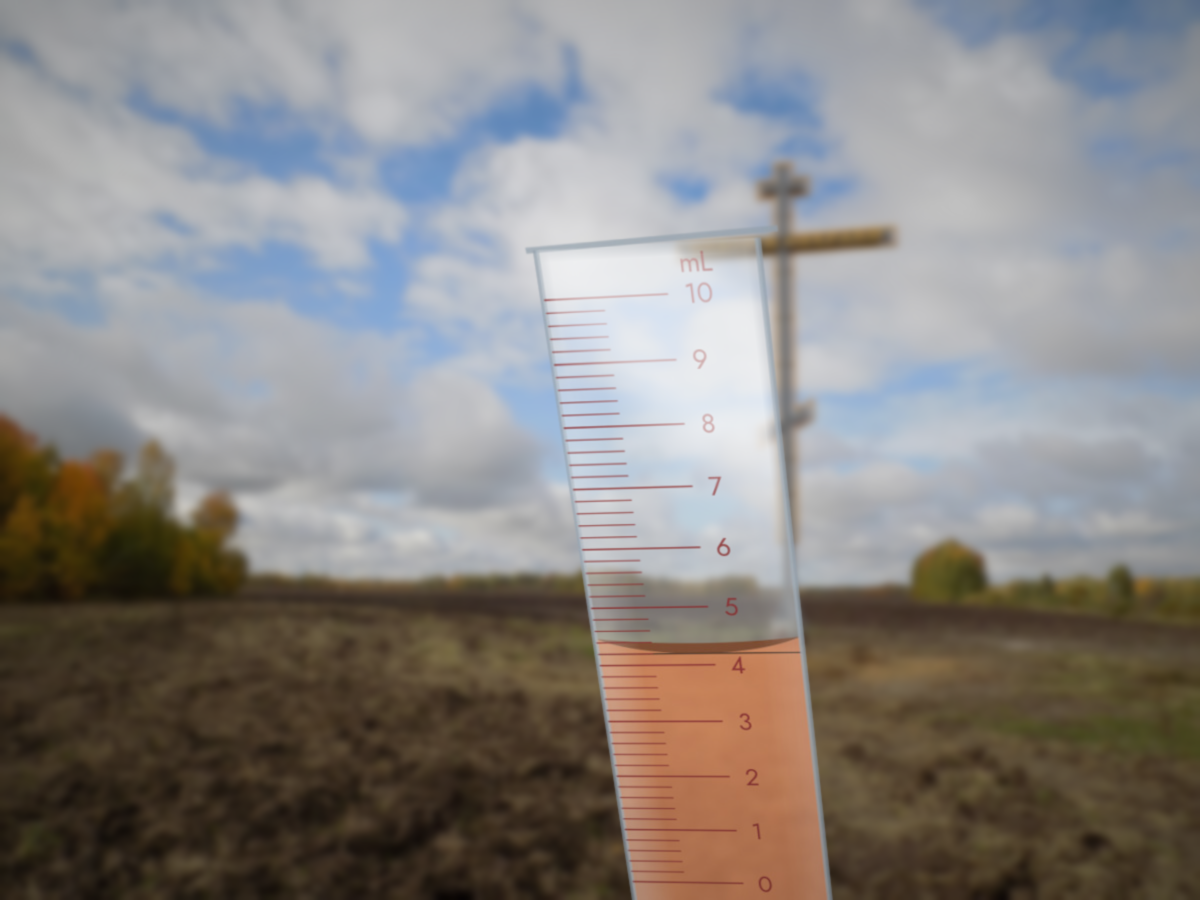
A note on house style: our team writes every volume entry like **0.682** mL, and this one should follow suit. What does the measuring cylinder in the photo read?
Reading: **4.2** mL
